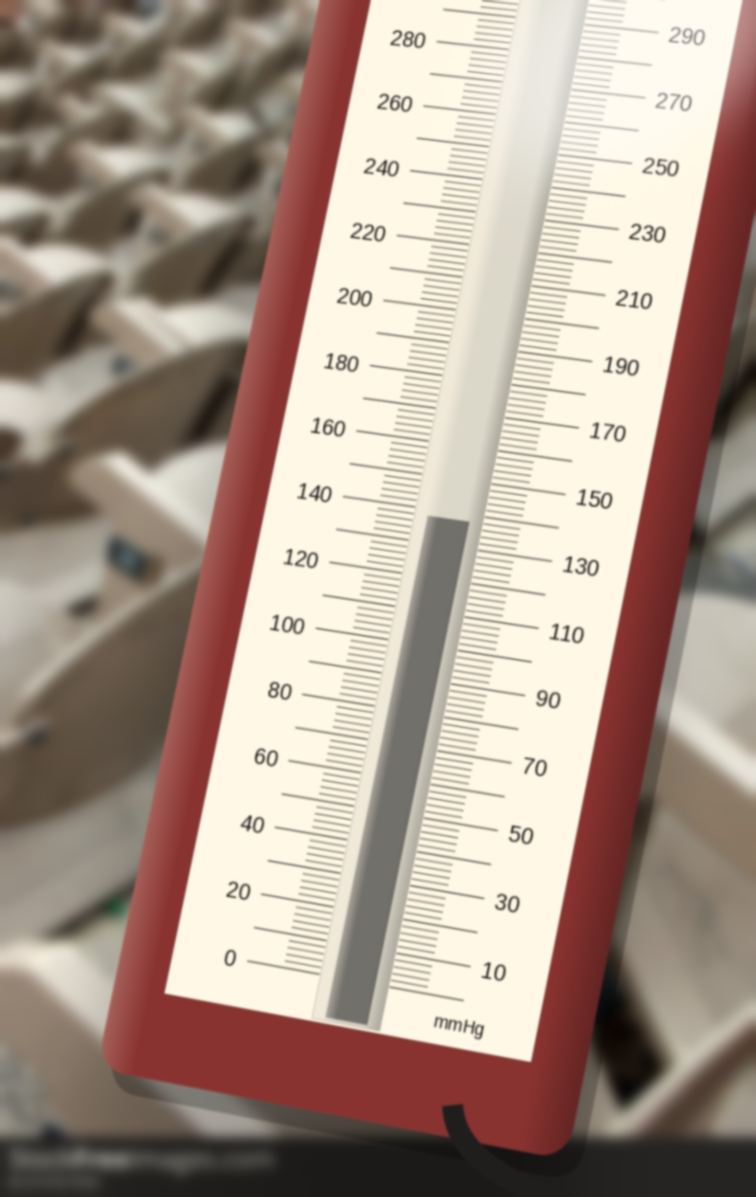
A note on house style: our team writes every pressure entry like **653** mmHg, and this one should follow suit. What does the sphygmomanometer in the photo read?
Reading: **138** mmHg
